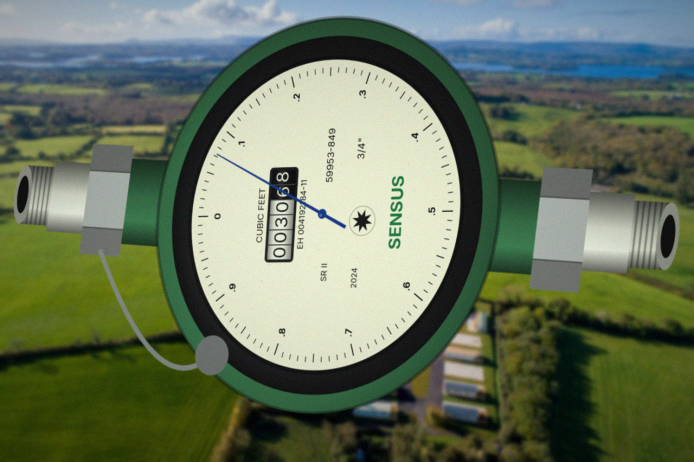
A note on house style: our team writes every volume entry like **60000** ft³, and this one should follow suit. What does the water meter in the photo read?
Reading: **3068.07** ft³
